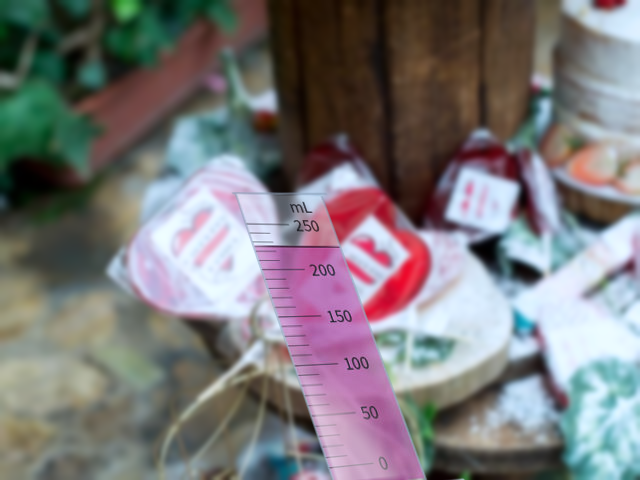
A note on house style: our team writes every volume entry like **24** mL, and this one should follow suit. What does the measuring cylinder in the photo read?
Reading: **225** mL
